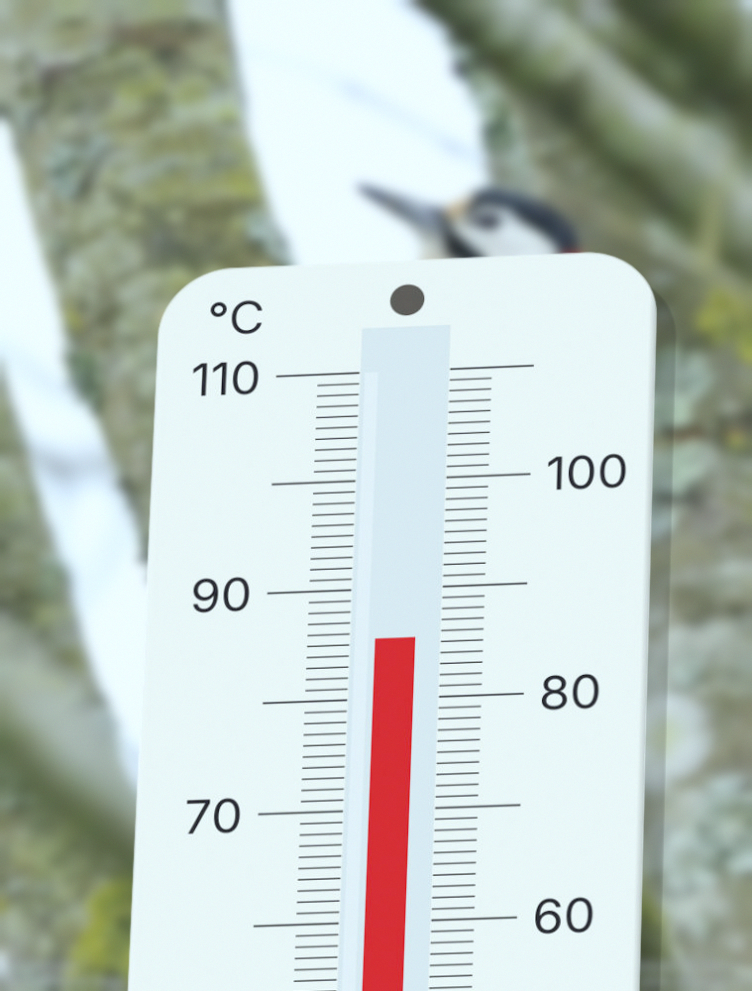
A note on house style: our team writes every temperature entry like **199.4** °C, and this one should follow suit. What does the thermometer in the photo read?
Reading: **85.5** °C
